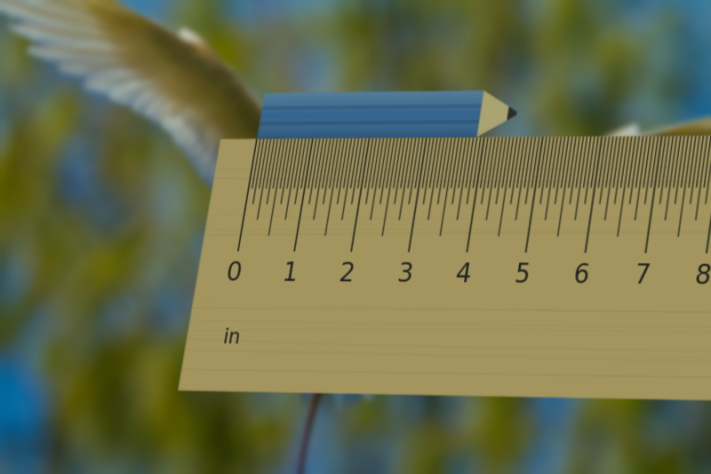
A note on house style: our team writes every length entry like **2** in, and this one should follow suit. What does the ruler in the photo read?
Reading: **4.5** in
